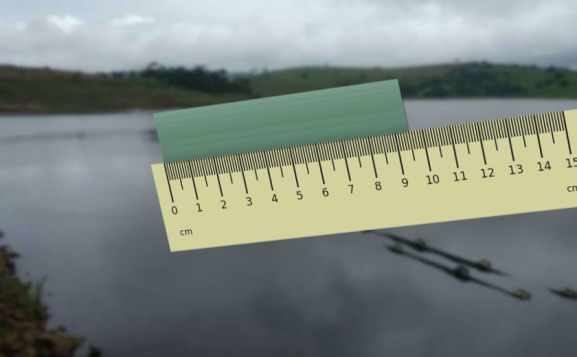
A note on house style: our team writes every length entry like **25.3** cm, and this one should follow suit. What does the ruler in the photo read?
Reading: **9.5** cm
